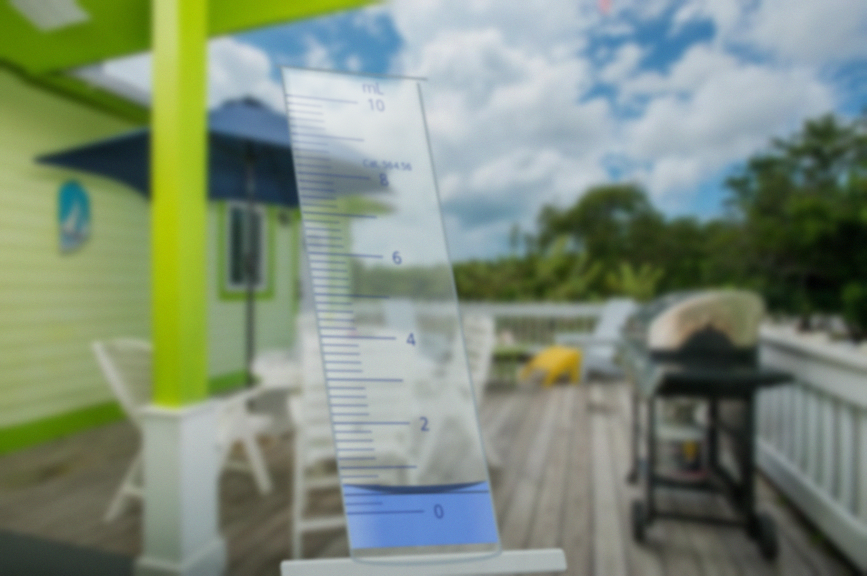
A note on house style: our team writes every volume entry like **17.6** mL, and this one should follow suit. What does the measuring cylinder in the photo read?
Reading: **0.4** mL
